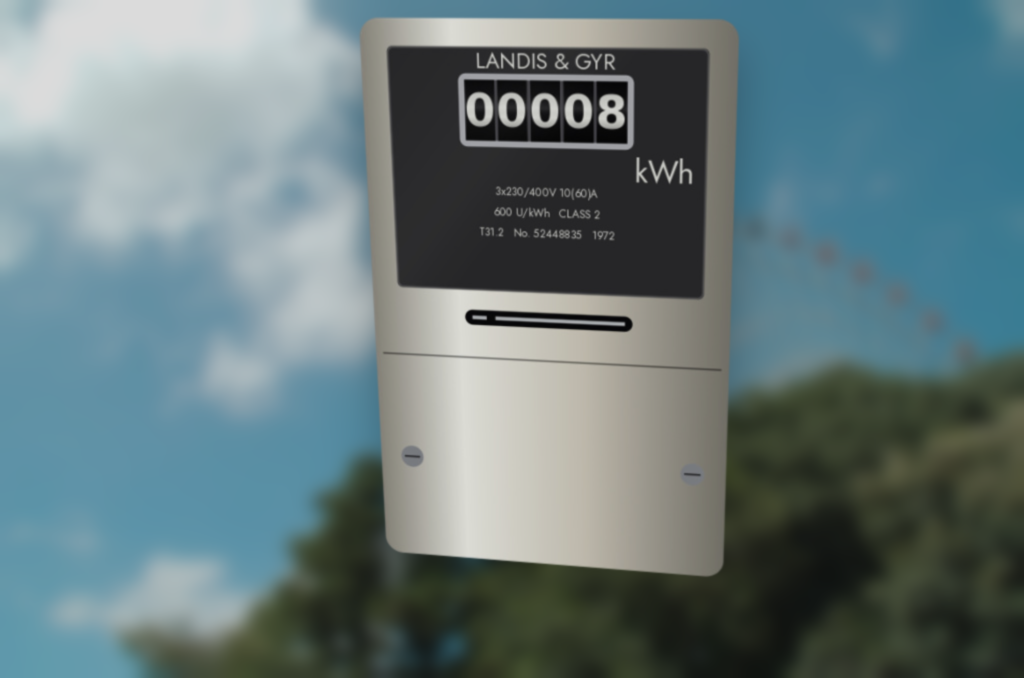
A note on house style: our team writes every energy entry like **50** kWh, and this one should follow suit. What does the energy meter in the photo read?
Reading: **8** kWh
